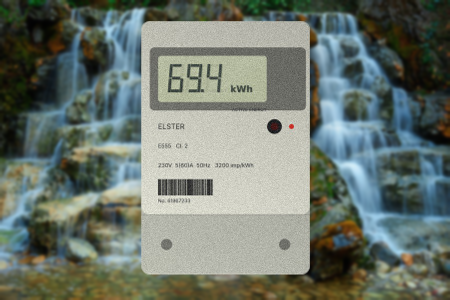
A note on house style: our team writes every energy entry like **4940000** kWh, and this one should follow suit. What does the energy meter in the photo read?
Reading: **69.4** kWh
